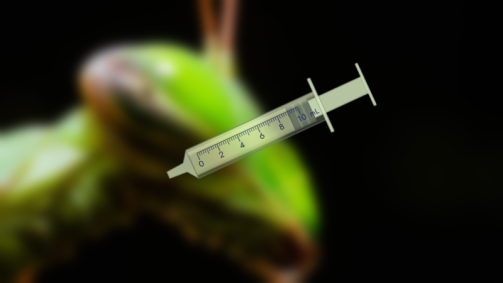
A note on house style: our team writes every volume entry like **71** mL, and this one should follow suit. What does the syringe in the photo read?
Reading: **9** mL
